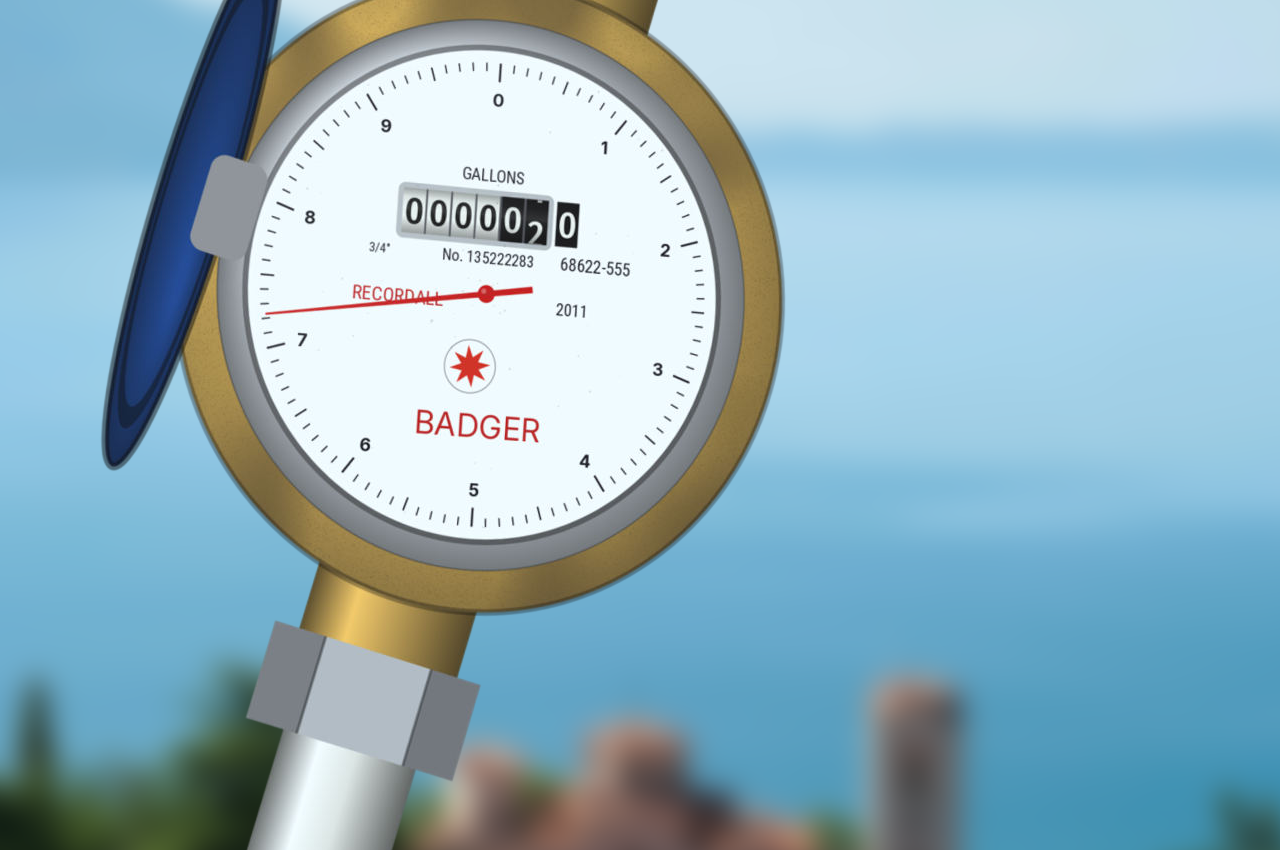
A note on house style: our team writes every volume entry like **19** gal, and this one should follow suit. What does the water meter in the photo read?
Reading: **17.2** gal
